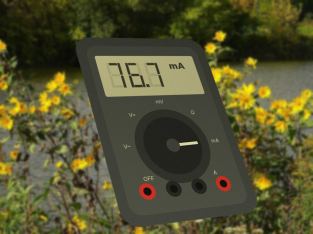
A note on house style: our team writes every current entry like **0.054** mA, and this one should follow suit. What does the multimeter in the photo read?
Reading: **76.7** mA
